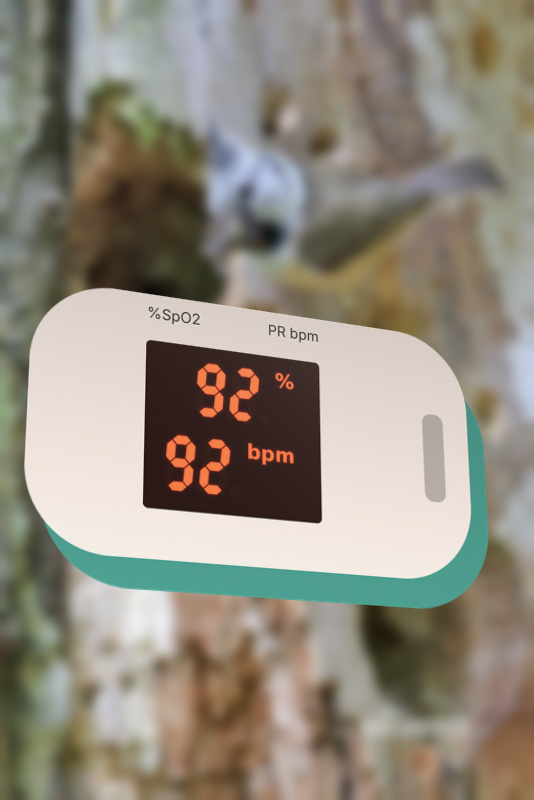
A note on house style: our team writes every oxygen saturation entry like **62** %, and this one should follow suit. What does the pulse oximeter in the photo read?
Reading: **92** %
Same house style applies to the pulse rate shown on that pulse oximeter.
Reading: **92** bpm
